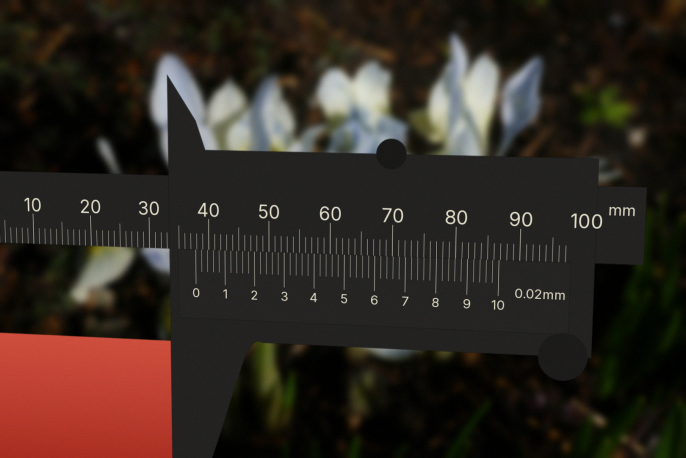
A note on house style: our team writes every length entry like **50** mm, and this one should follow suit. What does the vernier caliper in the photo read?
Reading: **37.8** mm
